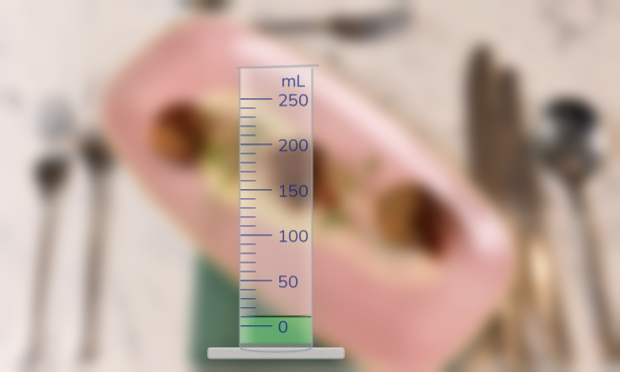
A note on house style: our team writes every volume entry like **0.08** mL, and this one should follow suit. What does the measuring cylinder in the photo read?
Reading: **10** mL
